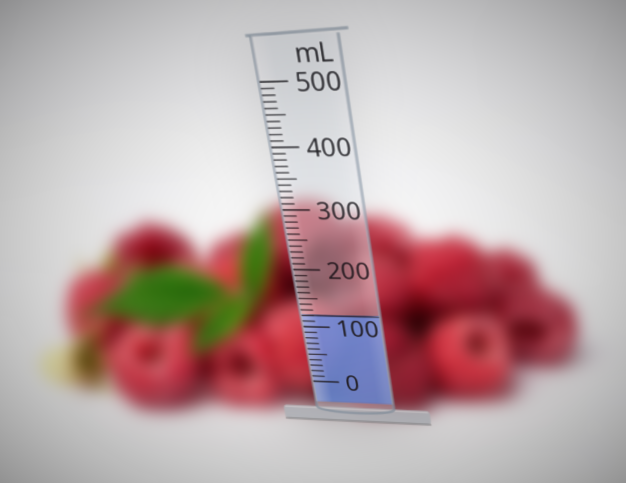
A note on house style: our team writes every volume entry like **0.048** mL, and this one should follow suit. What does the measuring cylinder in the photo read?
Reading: **120** mL
